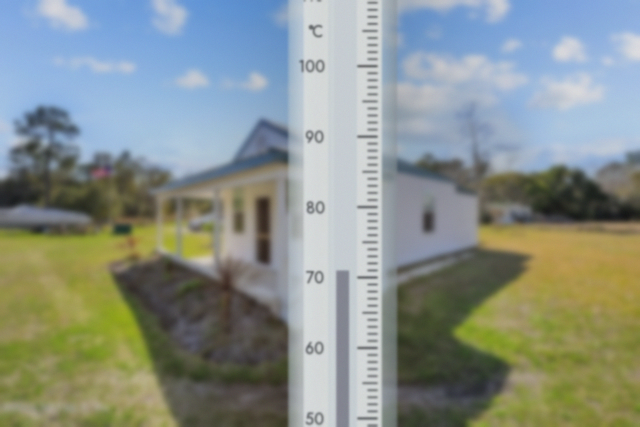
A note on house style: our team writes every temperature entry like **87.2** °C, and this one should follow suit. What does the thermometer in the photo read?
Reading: **71** °C
